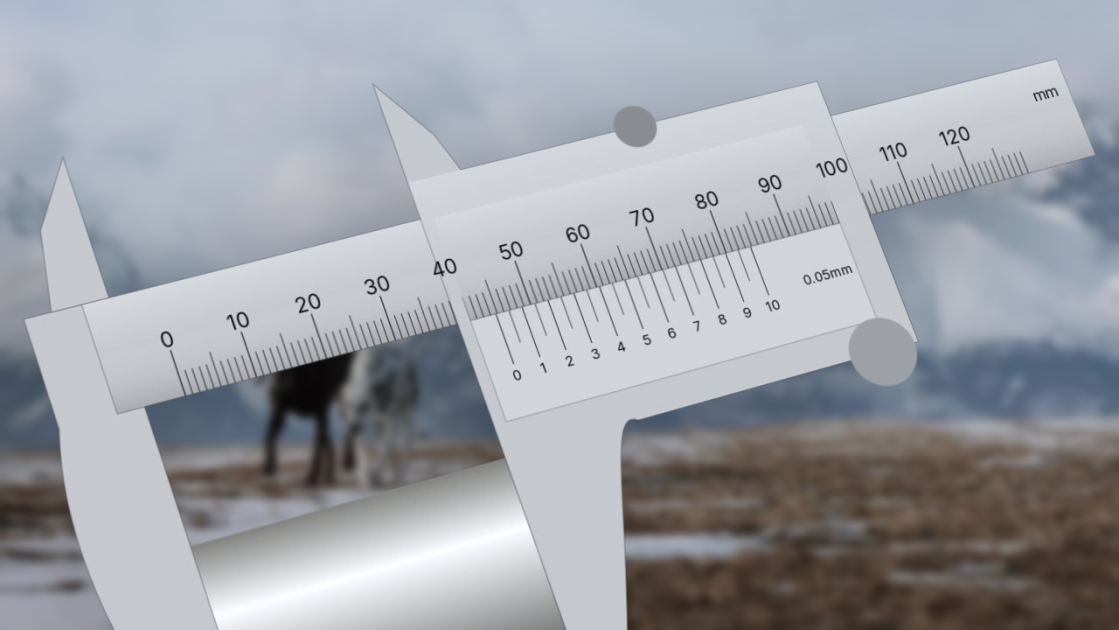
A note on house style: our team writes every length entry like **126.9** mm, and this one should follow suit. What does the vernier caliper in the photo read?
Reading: **44.8** mm
